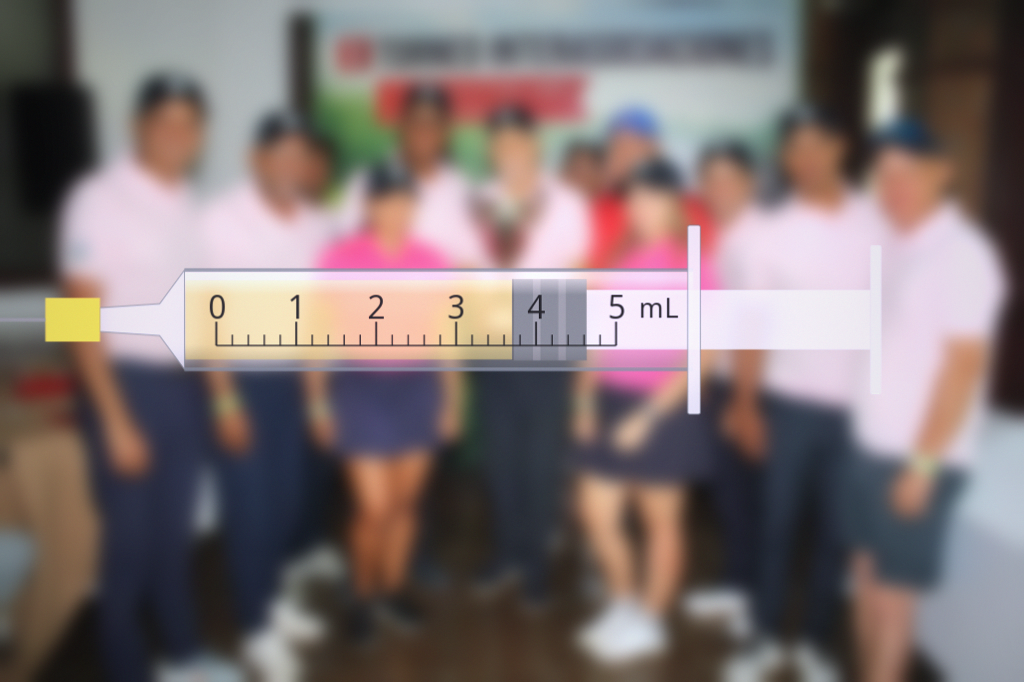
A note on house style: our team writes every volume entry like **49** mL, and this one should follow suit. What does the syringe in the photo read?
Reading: **3.7** mL
